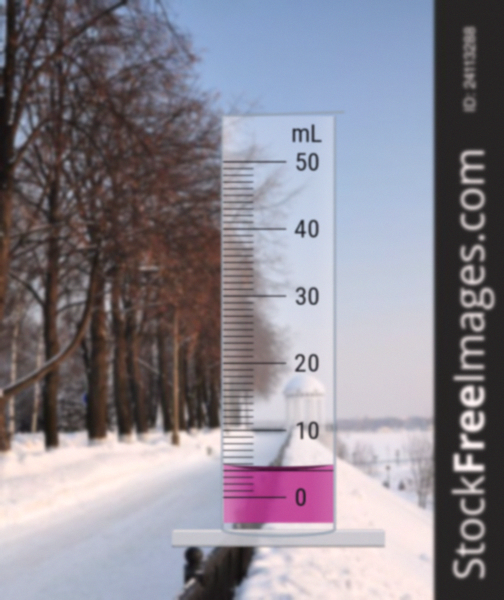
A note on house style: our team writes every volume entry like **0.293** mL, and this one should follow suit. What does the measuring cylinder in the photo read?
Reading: **4** mL
